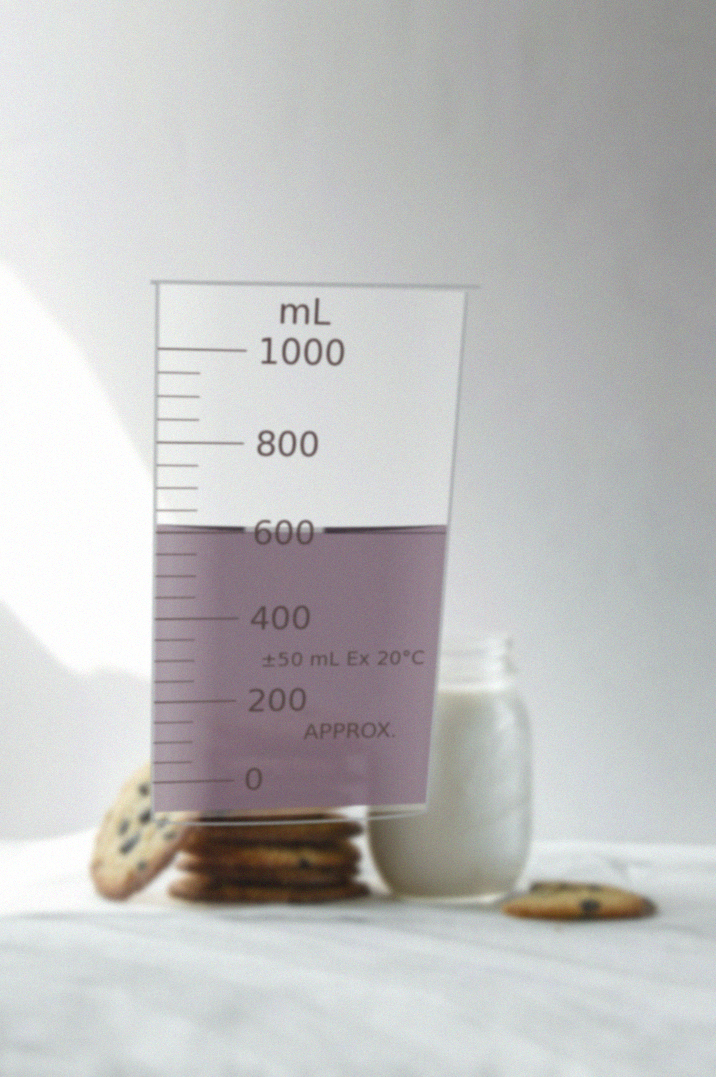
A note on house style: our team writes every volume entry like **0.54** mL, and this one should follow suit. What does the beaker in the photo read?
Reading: **600** mL
